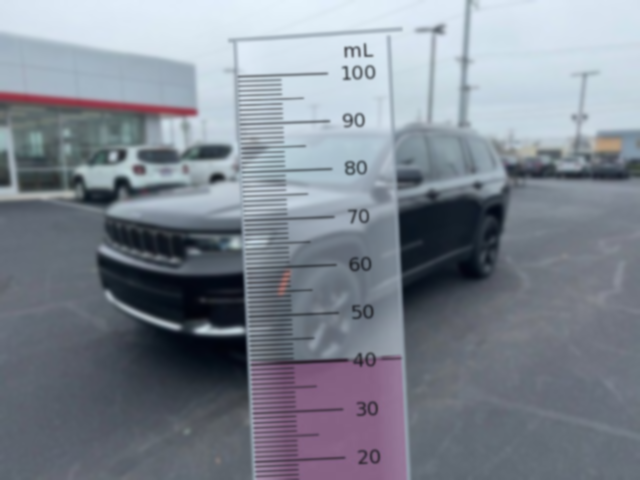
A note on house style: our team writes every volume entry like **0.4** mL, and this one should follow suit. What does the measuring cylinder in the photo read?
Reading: **40** mL
